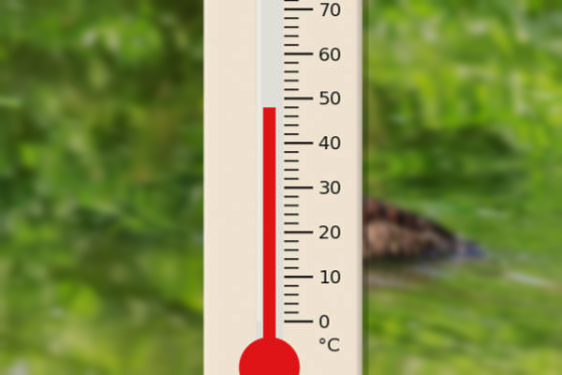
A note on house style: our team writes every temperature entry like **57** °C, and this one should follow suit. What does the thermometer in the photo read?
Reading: **48** °C
